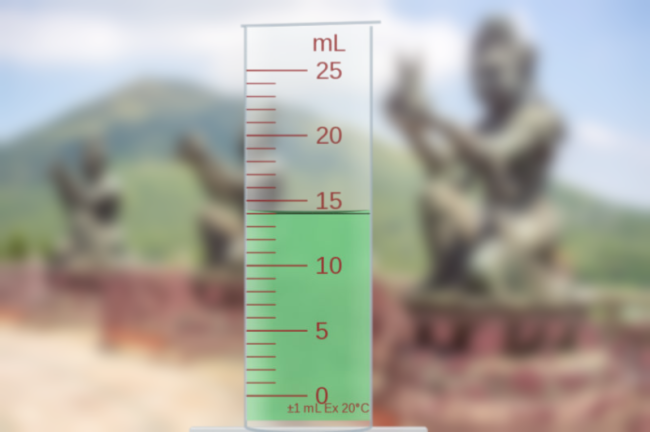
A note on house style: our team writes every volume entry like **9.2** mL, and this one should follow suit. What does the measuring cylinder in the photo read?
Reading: **14** mL
